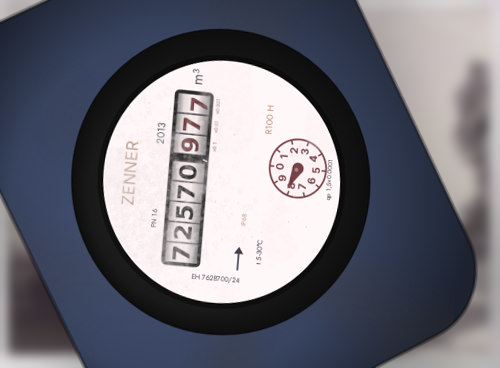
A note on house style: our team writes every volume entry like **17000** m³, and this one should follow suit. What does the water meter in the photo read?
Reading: **72570.9768** m³
